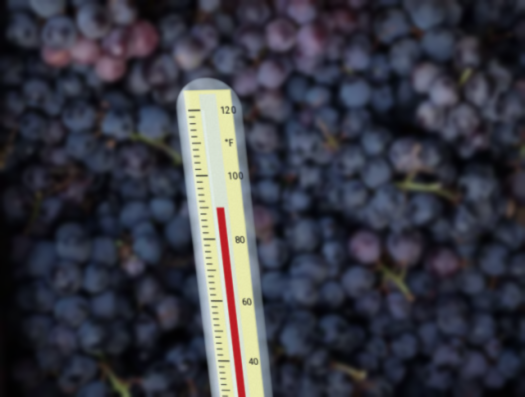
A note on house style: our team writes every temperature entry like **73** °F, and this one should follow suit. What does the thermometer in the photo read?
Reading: **90** °F
